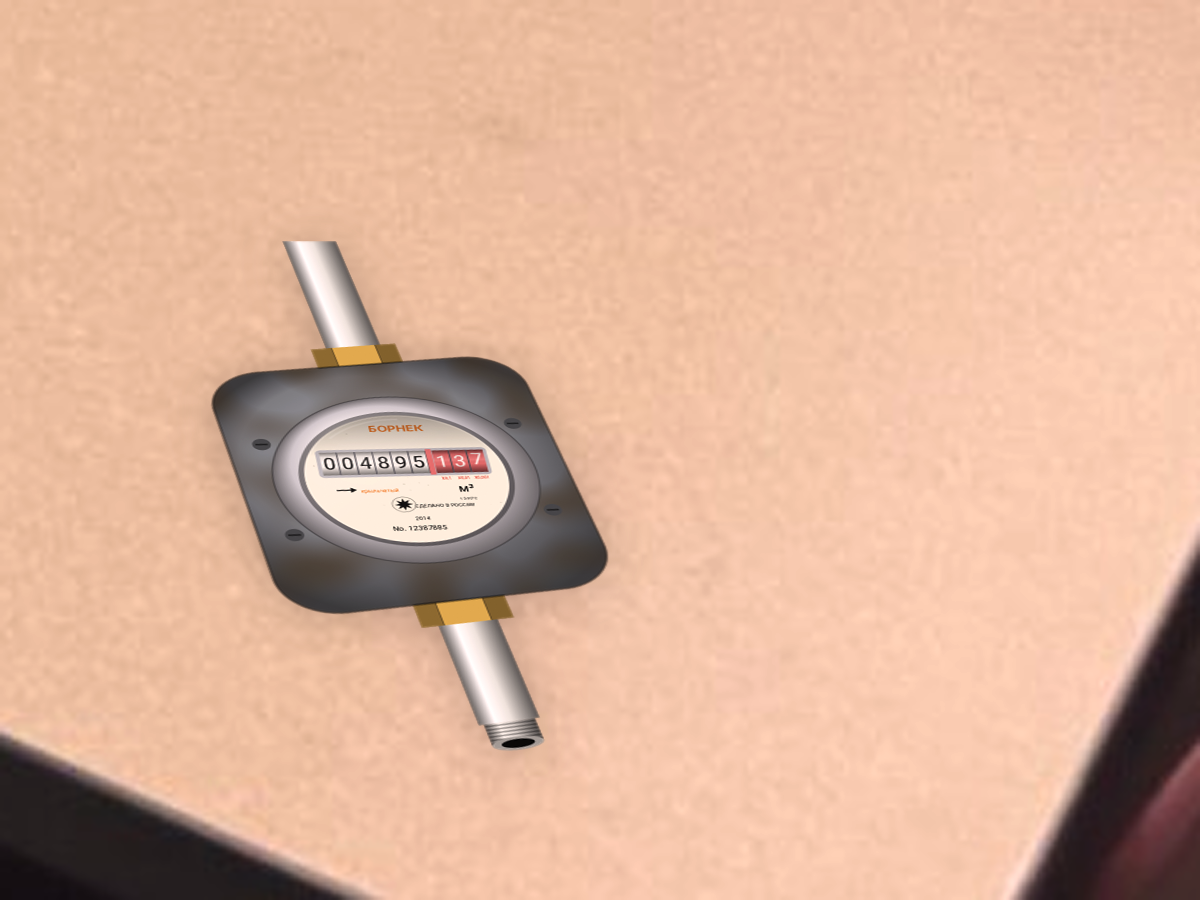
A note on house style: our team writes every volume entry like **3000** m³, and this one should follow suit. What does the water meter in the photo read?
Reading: **4895.137** m³
